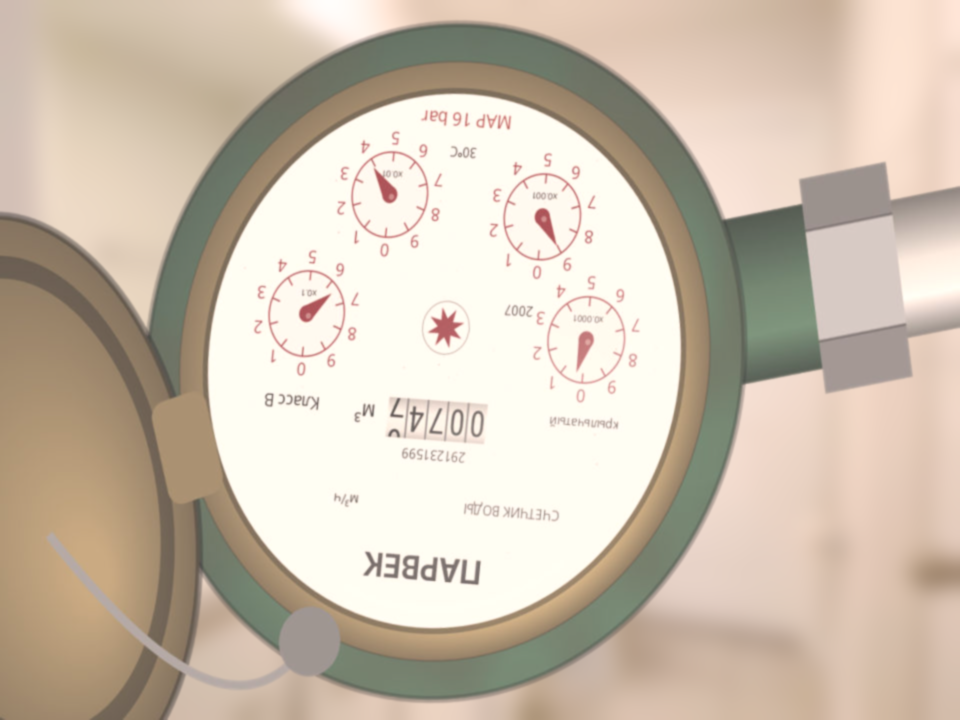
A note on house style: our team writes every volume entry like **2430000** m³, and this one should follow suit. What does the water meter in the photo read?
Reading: **746.6390** m³
